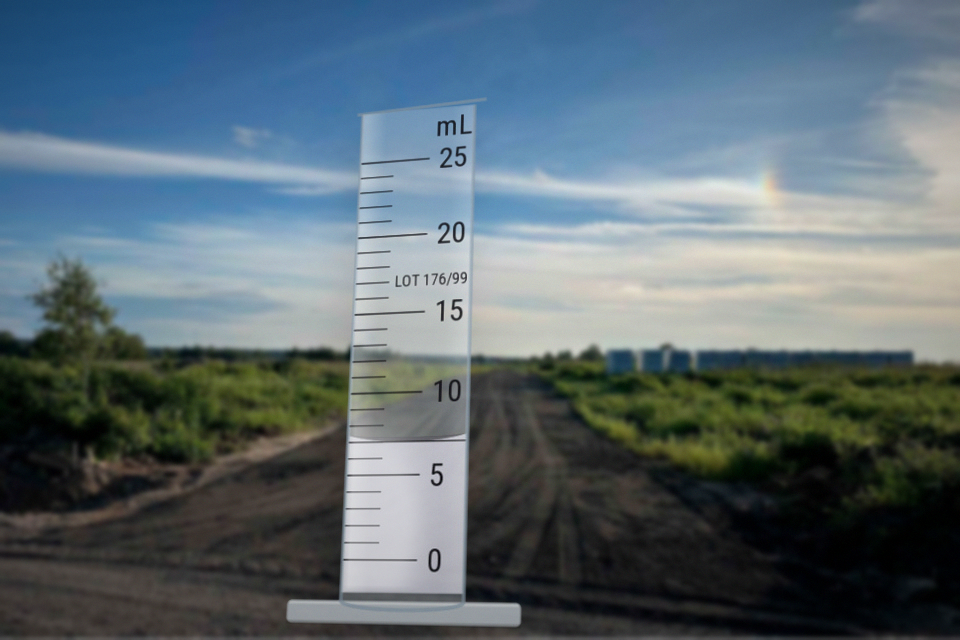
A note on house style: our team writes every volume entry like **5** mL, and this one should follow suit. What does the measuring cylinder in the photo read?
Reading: **7** mL
